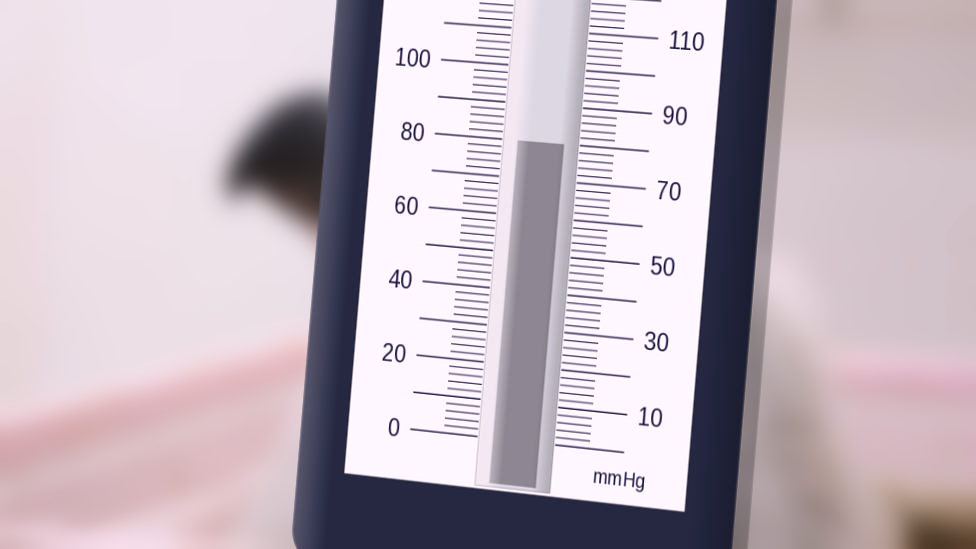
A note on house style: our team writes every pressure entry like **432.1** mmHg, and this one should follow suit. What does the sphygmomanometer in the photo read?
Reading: **80** mmHg
